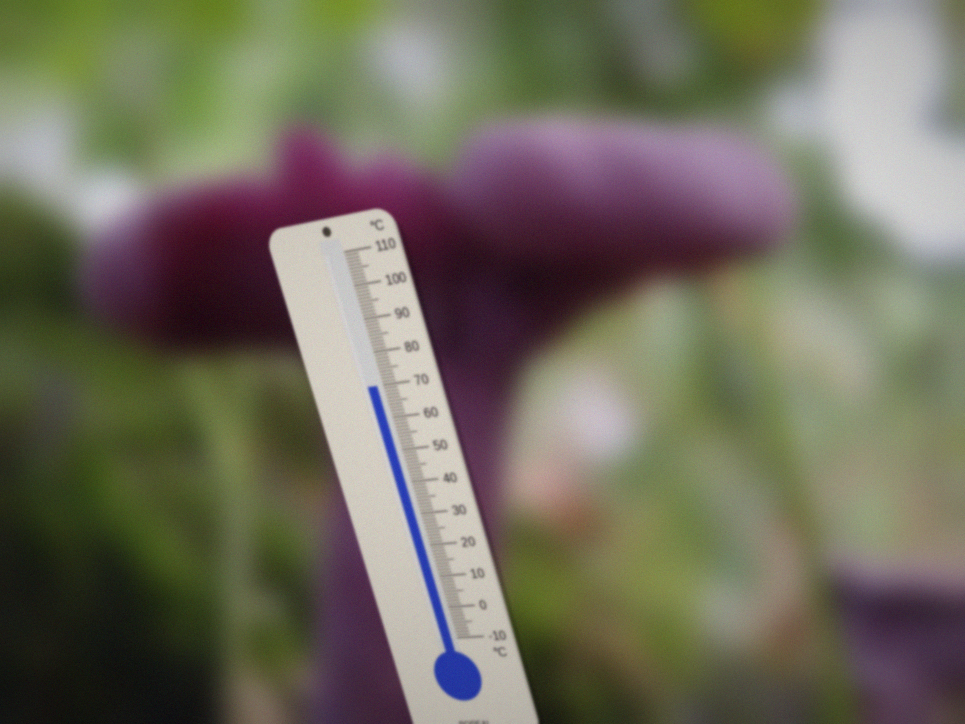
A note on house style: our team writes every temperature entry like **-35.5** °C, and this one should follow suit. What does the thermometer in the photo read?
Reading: **70** °C
